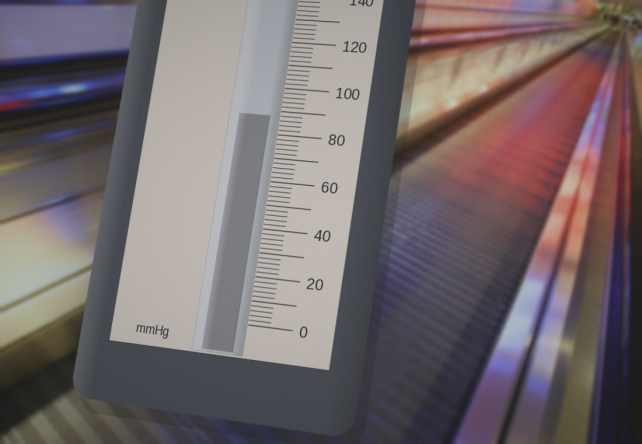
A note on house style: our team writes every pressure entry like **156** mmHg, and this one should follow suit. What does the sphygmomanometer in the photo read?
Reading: **88** mmHg
